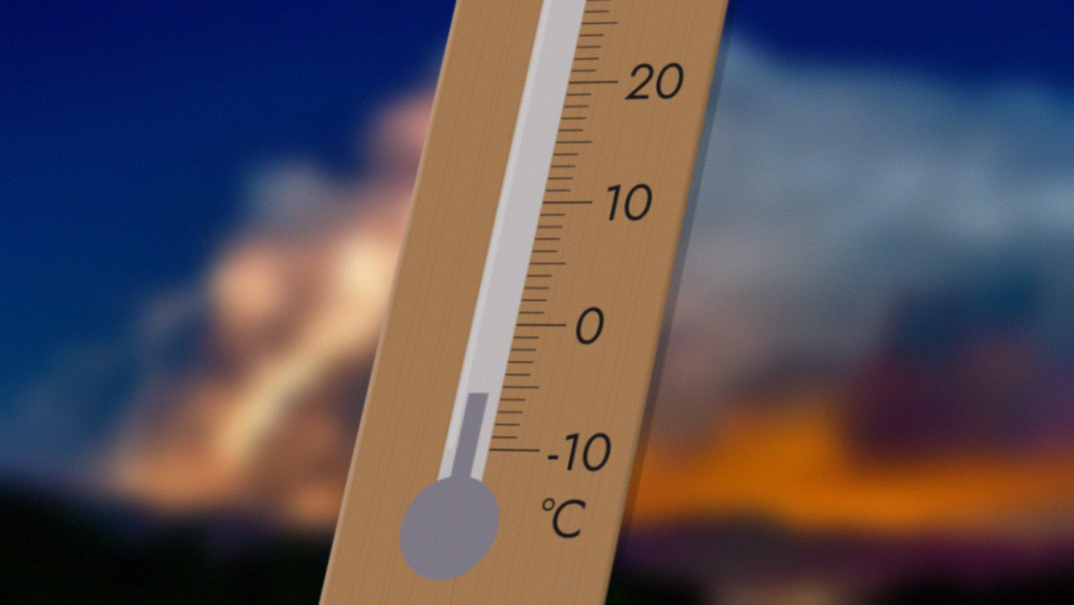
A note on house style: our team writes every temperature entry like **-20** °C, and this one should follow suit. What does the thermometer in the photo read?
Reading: **-5.5** °C
